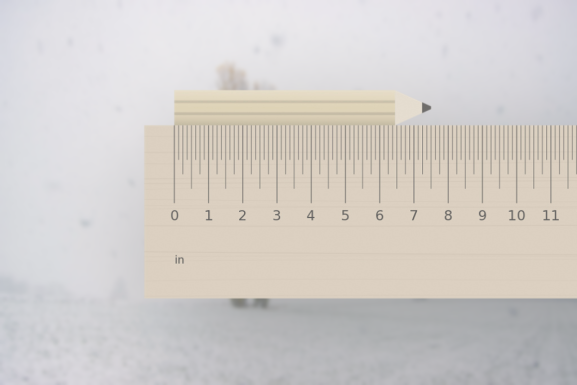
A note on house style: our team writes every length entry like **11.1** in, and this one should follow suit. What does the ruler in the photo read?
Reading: **7.5** in
